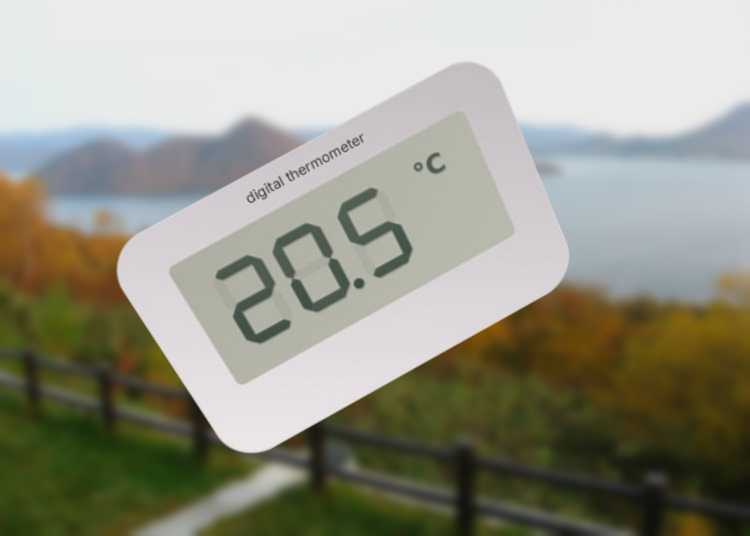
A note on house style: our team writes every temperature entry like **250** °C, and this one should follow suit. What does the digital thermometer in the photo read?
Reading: **20.5** °C
